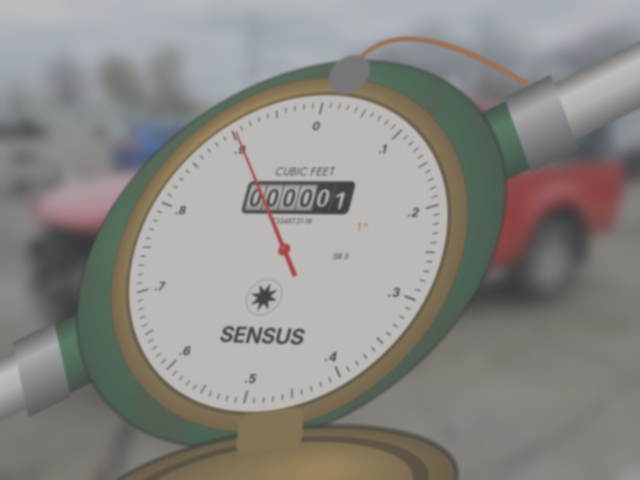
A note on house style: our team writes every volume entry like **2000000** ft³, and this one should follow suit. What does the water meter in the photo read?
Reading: **0.90** ft³
